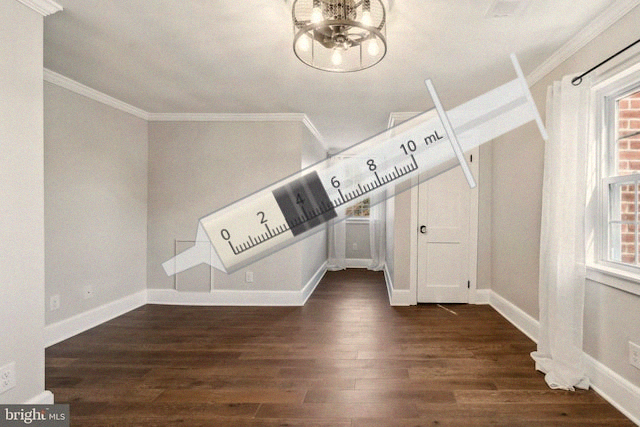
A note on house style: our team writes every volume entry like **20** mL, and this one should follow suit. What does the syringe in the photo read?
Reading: **3** mL
